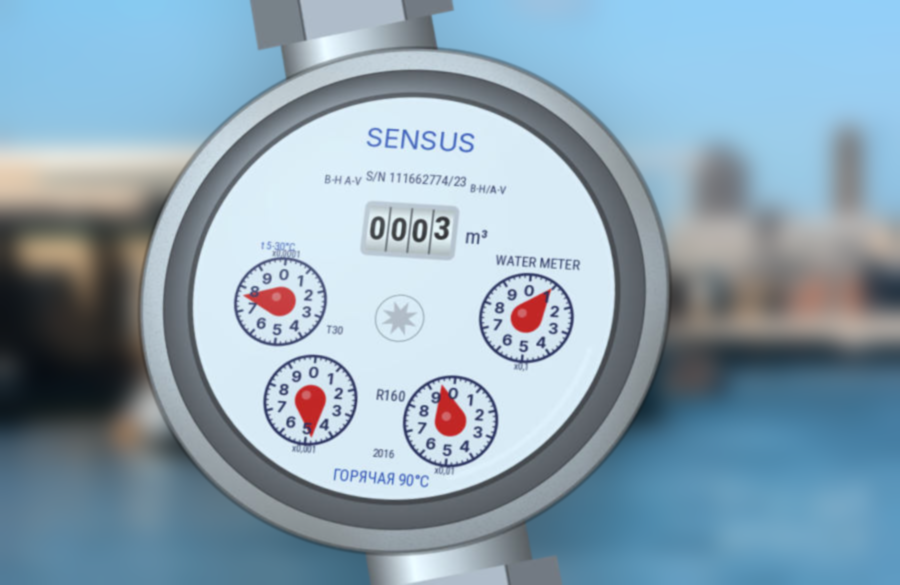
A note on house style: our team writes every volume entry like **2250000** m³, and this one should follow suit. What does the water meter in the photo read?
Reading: **3.0947** m³
